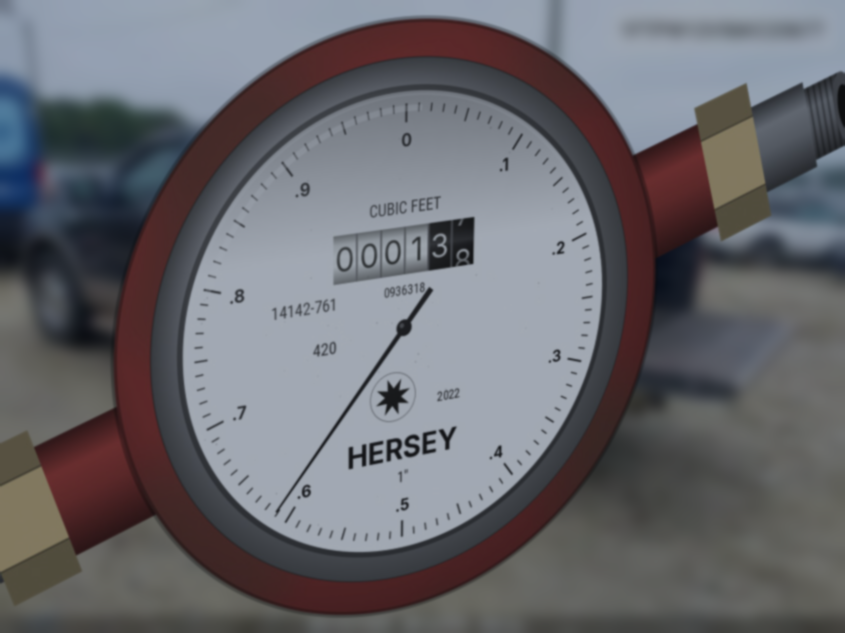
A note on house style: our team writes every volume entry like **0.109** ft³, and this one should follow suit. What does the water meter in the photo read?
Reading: **137.61** ft³
